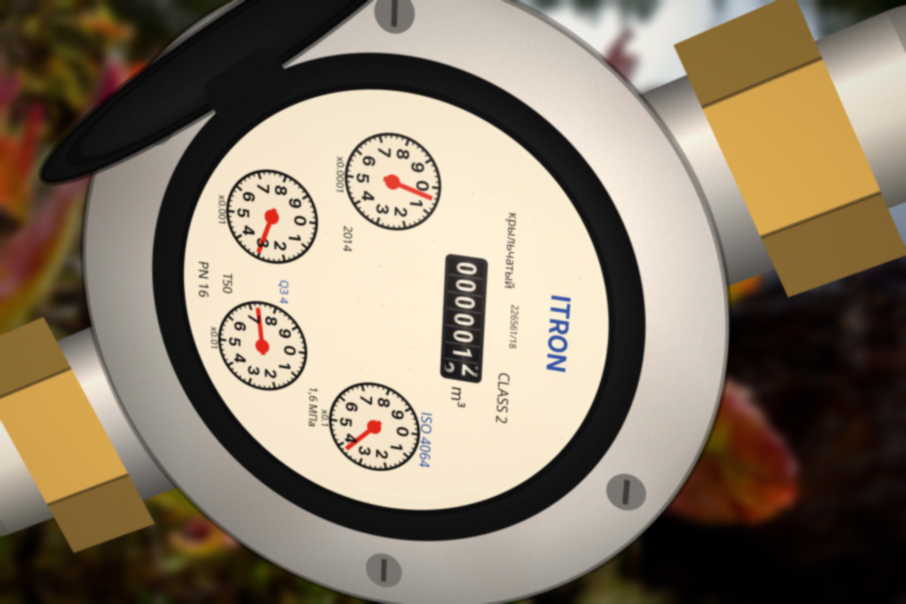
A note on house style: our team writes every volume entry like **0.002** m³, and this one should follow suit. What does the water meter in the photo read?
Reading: **12.3730** m³
